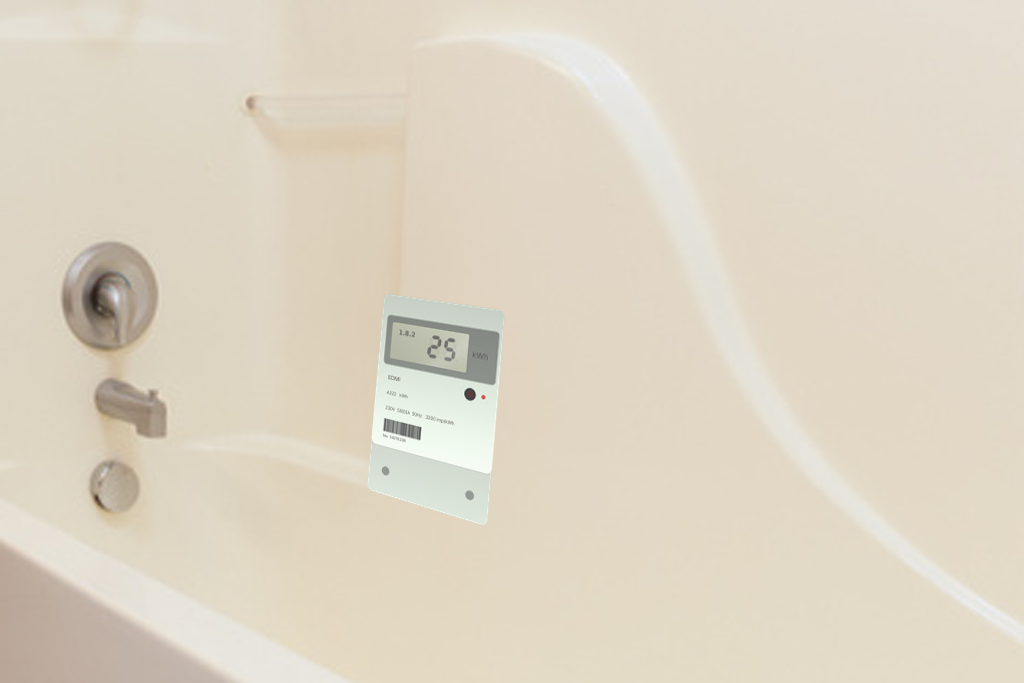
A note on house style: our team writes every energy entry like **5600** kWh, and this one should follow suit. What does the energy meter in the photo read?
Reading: **25** kWh
